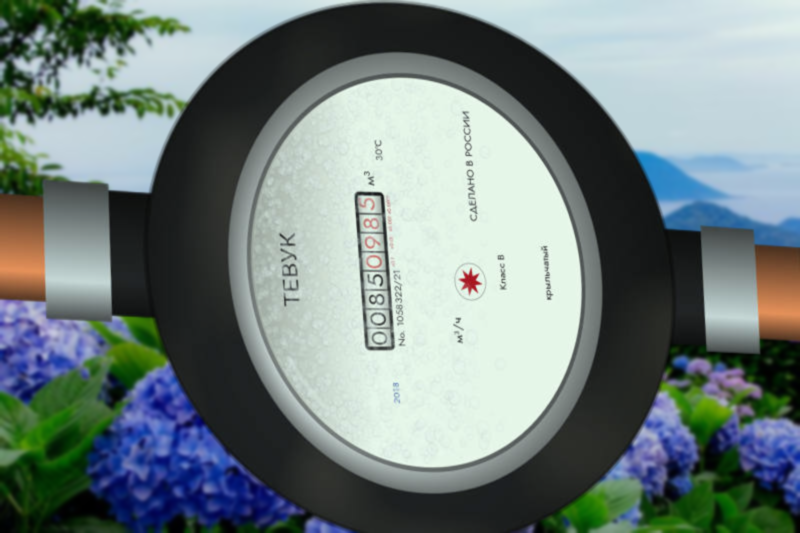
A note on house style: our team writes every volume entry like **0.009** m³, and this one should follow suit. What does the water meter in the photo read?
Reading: **85.0985** m³
